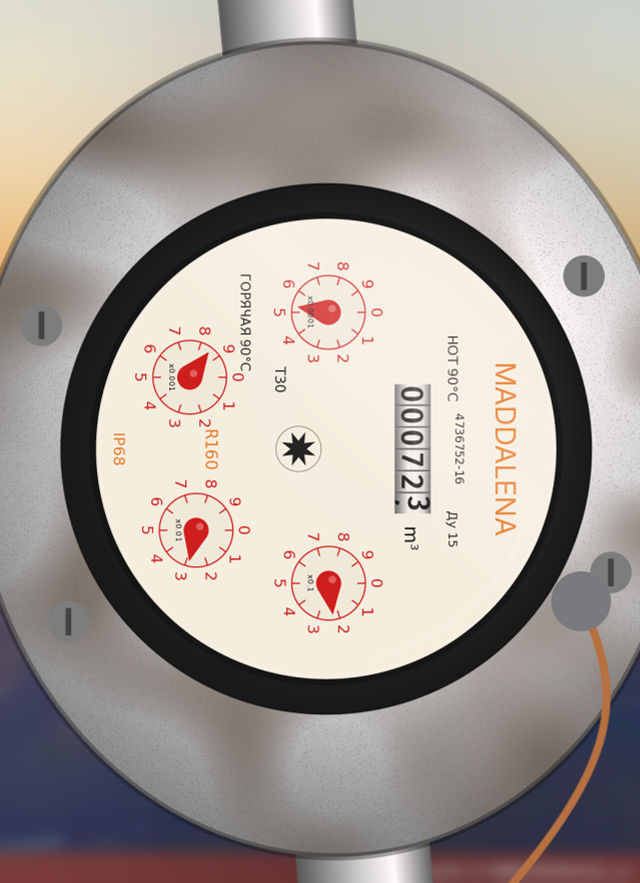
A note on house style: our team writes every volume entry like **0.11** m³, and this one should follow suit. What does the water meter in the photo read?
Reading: **723.2285** m³
